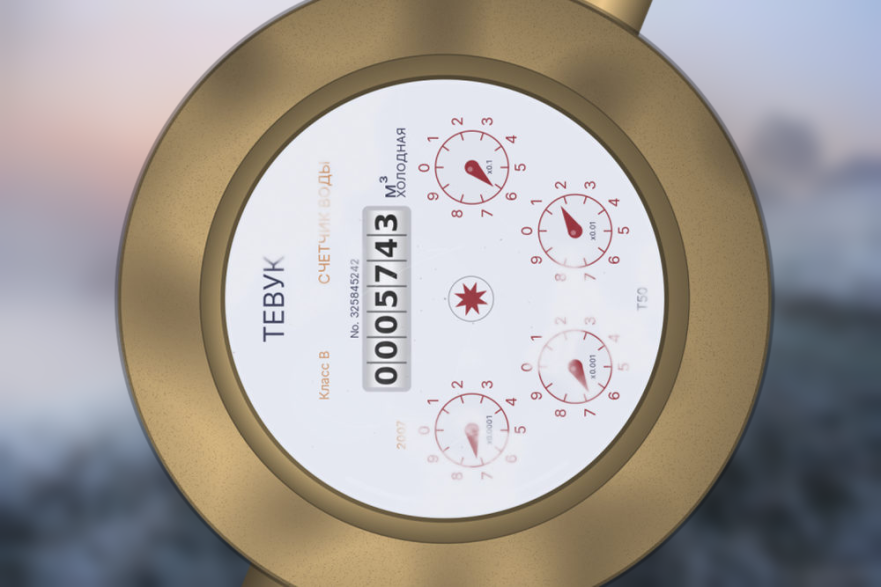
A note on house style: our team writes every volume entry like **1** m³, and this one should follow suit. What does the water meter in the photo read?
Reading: **5743.6167** m³
